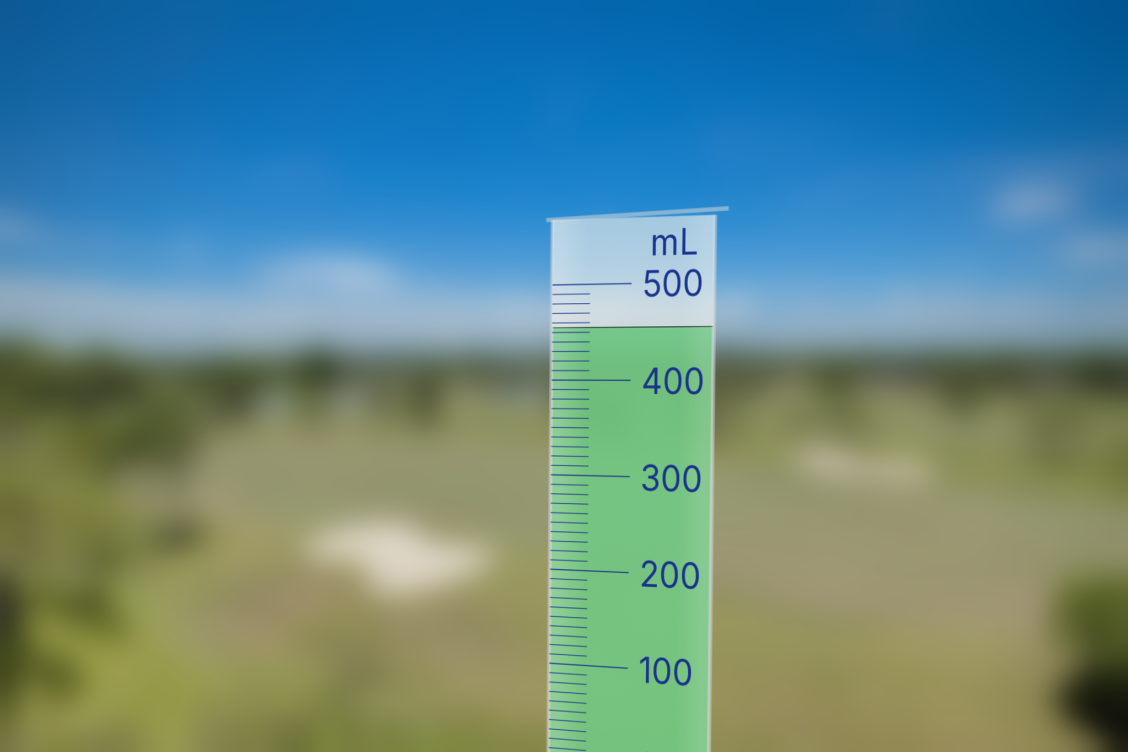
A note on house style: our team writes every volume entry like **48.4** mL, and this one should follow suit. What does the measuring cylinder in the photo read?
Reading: **455** mL
